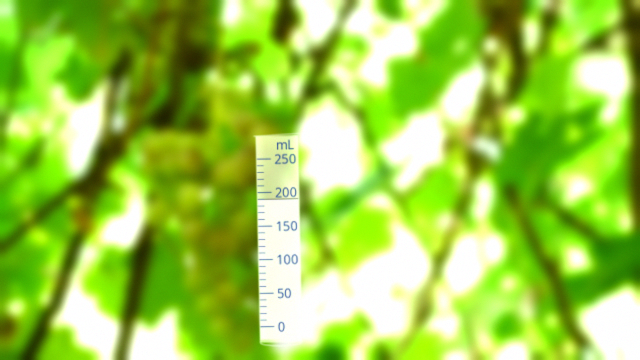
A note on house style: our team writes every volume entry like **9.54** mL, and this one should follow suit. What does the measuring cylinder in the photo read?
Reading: **190** mL
